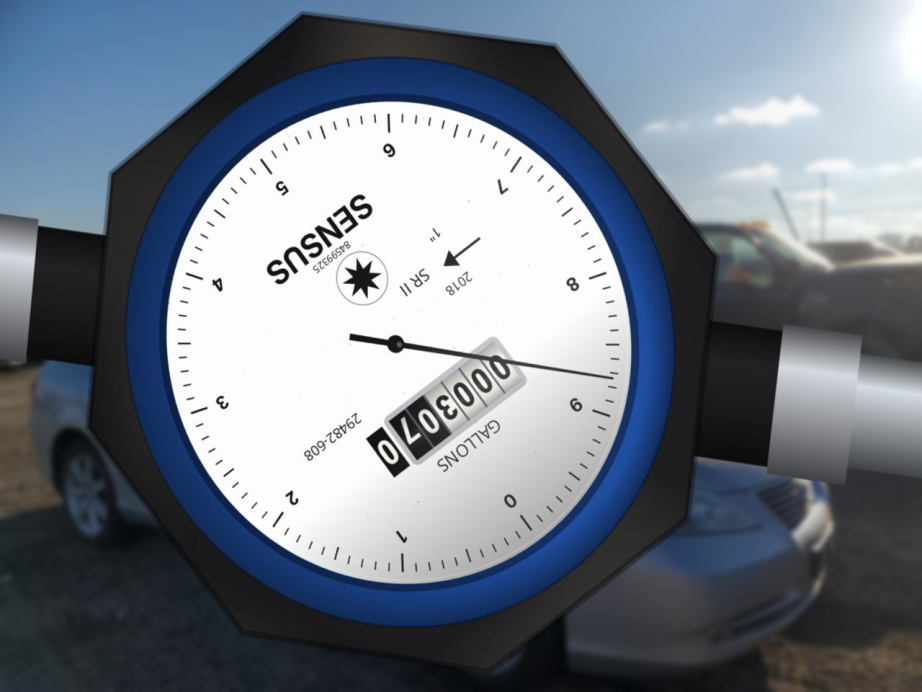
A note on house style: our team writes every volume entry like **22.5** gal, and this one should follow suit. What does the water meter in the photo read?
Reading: **3068.7** gal
